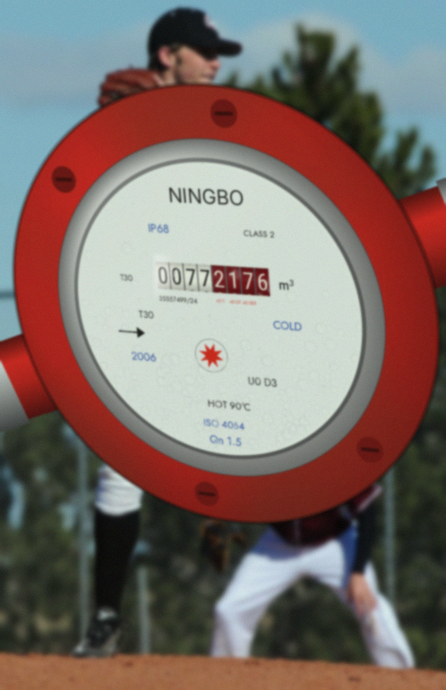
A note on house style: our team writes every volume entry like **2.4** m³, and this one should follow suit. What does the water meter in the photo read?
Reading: **77.2176** m³
